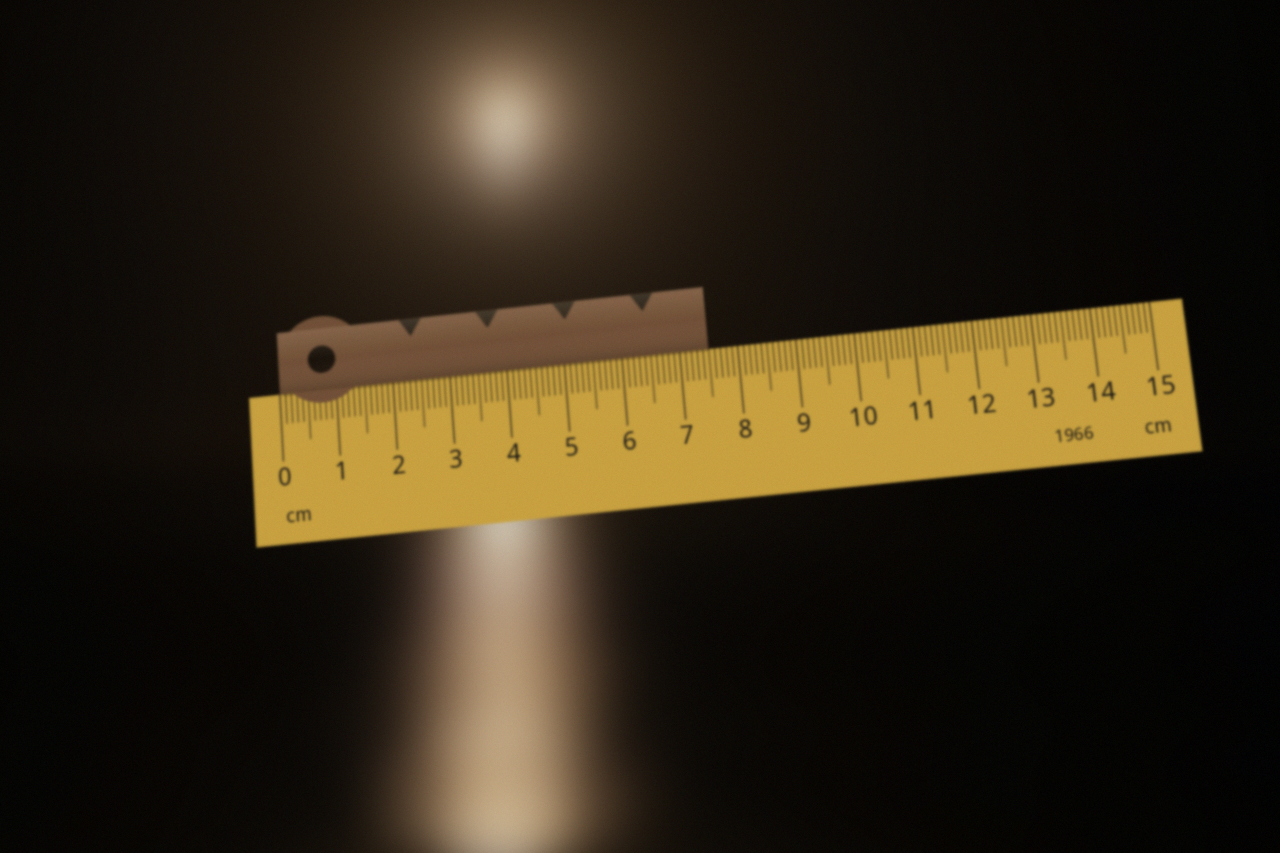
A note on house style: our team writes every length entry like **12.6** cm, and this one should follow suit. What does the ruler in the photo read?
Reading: **7.5** cm
